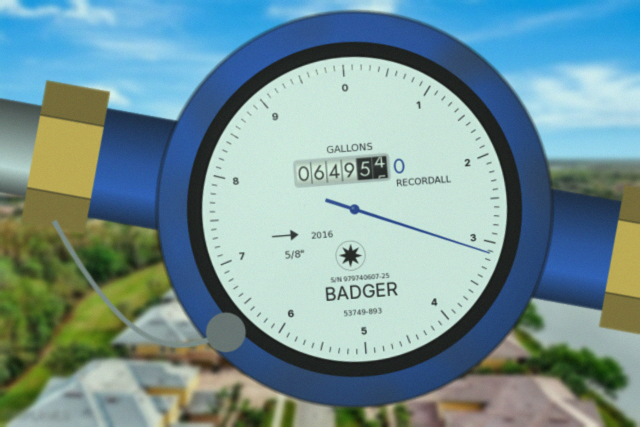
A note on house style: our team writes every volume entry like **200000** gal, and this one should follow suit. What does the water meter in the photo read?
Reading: **649543.1** gal
